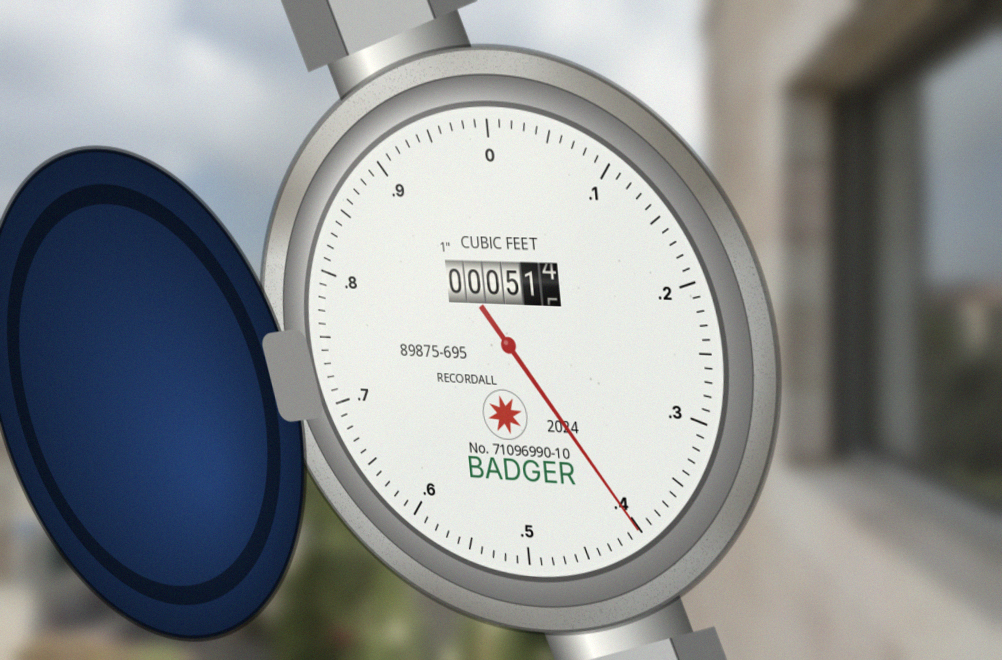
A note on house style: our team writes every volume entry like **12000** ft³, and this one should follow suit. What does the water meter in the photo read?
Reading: **514.40** ft³
